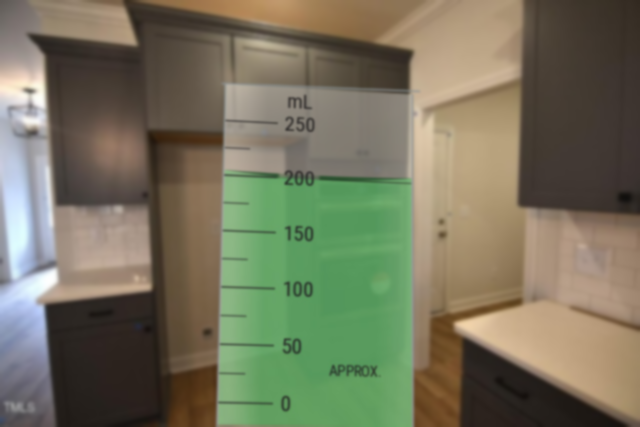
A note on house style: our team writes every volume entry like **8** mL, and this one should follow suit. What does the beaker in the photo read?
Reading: **200** mL
